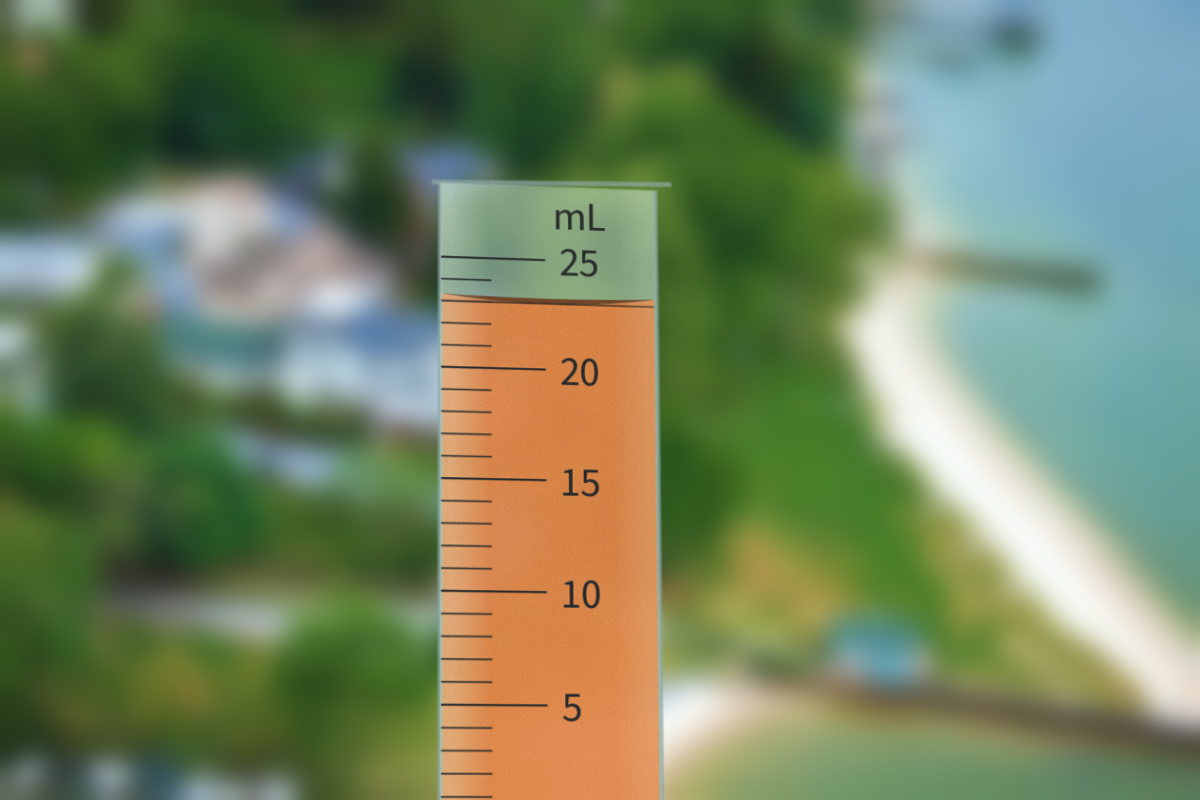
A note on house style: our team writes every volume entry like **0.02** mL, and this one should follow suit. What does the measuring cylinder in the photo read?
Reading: **23** mL
